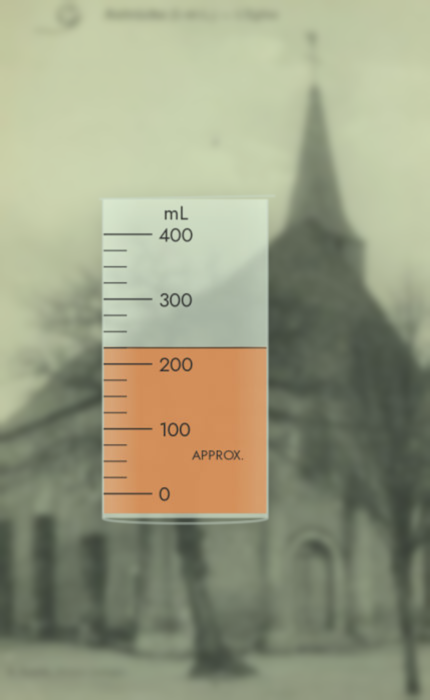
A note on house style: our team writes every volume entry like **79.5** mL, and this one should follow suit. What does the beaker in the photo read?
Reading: **225** mL
